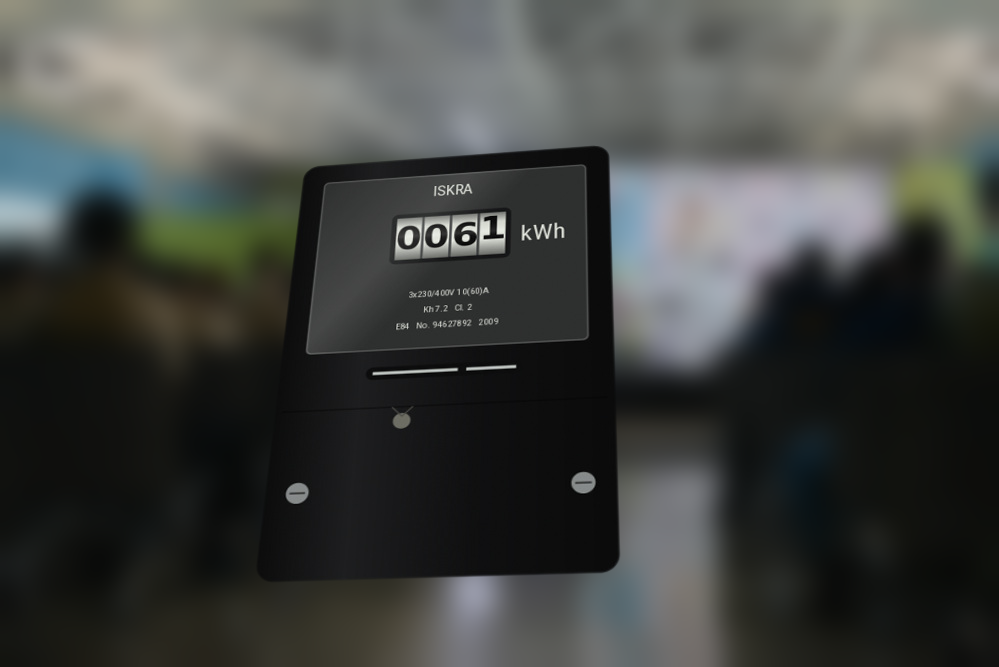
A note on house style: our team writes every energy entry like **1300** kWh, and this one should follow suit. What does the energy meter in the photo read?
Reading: **61** kWh
